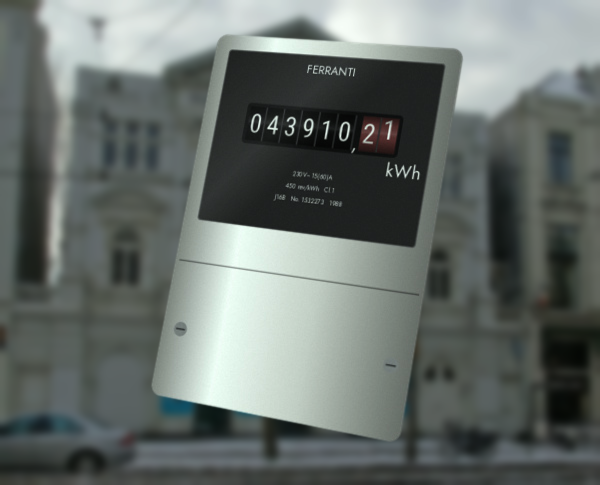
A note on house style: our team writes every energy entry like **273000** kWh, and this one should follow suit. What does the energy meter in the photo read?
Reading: **43910.21** kWh
